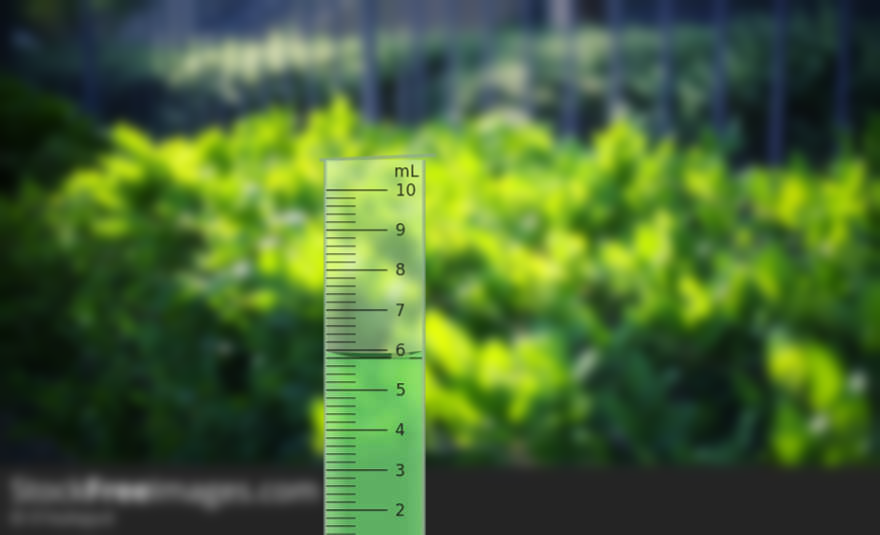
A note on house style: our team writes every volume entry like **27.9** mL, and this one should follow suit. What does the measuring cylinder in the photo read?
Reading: **5.8** mL
